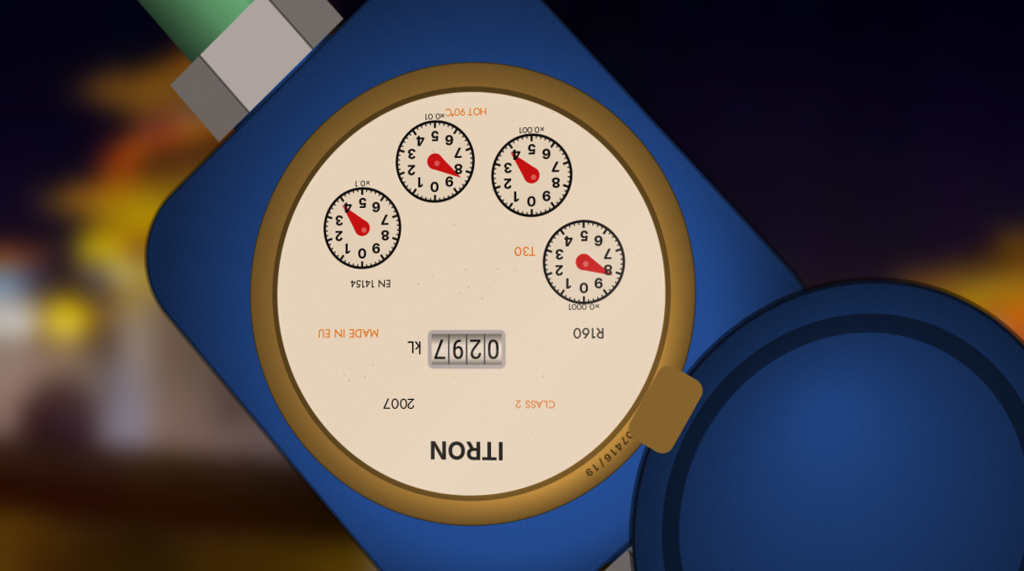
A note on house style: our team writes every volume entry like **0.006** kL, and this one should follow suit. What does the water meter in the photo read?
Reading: **297.3838** kL
